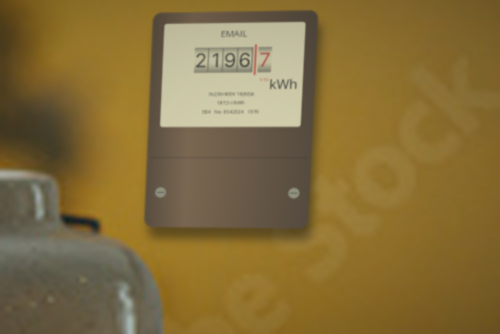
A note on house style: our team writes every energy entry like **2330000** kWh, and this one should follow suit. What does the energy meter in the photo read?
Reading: **2196.7** kWh
